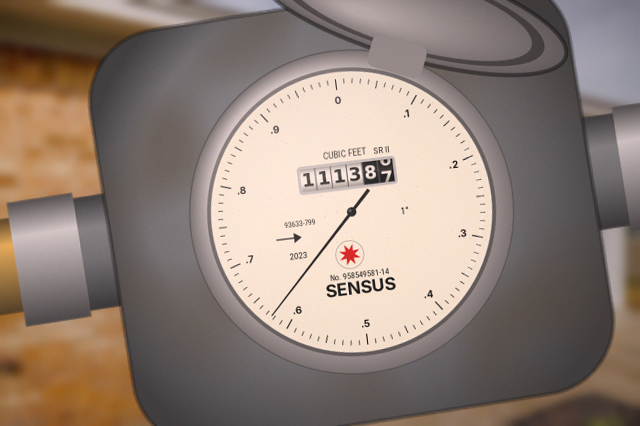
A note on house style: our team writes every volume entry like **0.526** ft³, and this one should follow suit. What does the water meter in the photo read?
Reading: **111386.62** ft³
